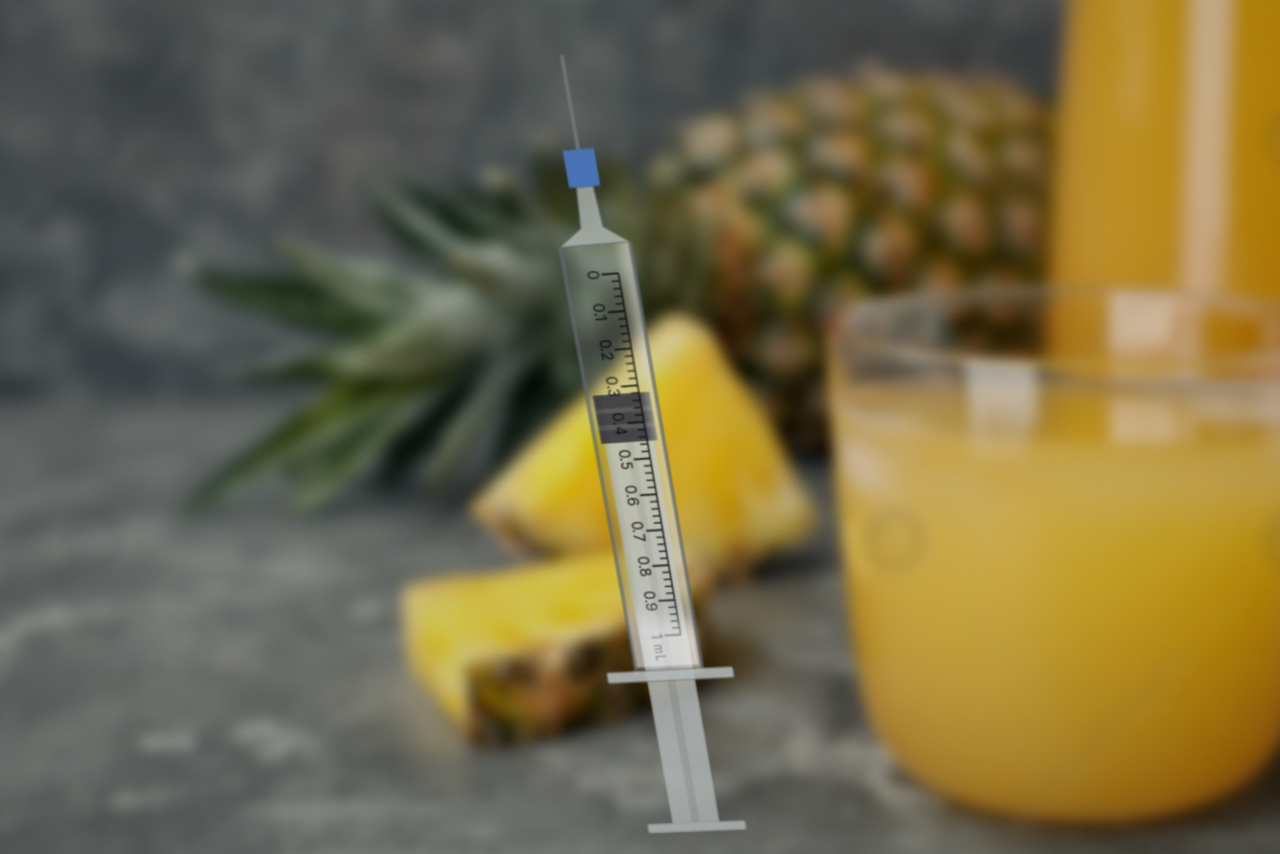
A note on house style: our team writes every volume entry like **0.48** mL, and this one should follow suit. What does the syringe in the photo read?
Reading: **0.32** mL
